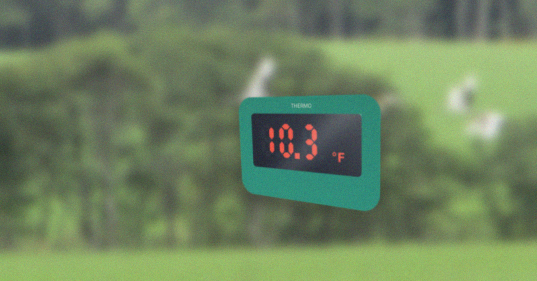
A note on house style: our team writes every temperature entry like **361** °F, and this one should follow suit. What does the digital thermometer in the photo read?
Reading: **10.3** °F
